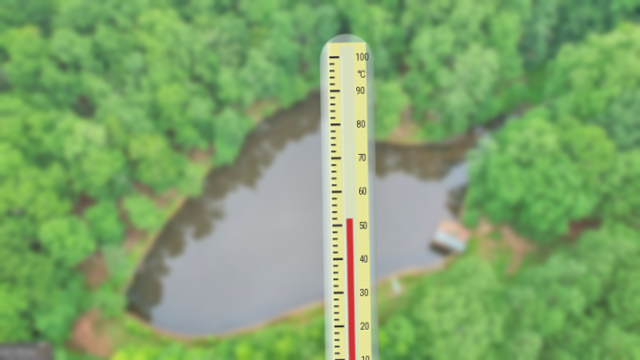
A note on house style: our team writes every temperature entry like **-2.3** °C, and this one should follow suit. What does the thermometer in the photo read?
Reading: **52** °C
